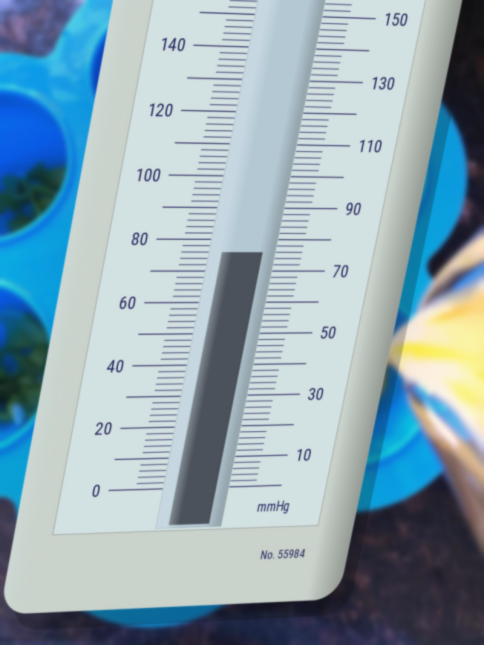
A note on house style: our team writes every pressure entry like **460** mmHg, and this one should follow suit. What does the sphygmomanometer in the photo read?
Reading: **76** mmHg
